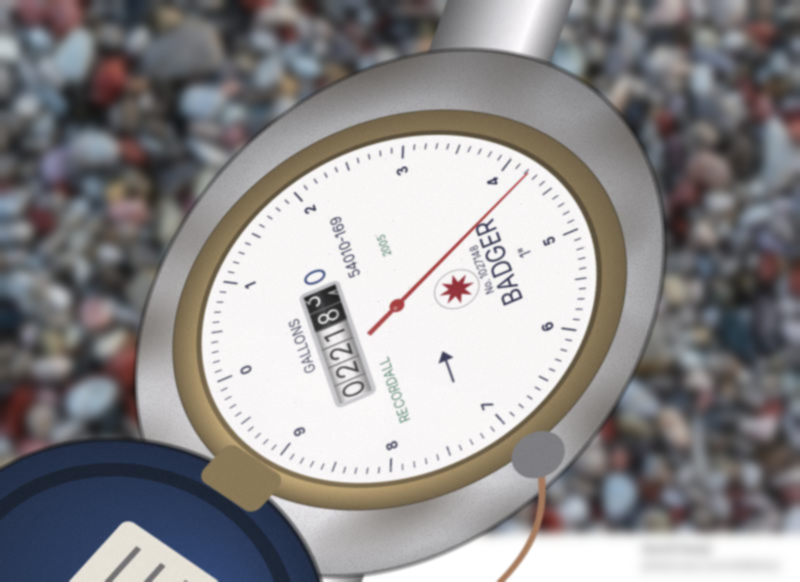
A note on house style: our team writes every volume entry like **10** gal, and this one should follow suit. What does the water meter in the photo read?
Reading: **221834.2** gal
